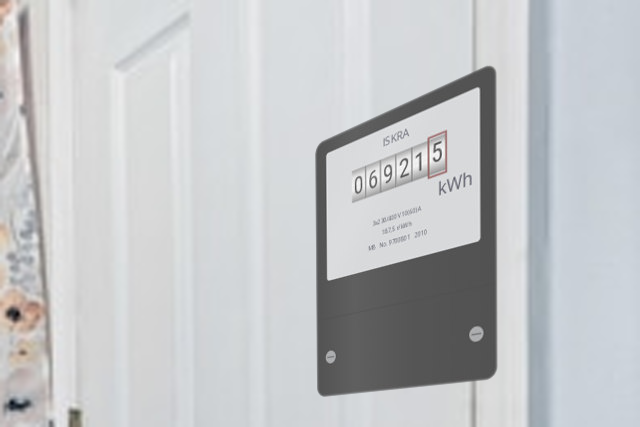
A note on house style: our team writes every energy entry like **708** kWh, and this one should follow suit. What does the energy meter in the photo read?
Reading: **6921.5** kWh
